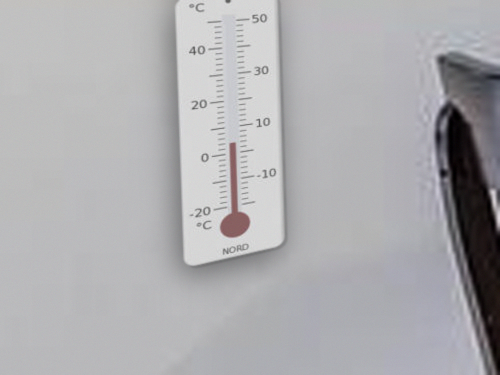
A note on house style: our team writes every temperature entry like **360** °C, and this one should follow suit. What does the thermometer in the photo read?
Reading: **4** °C
